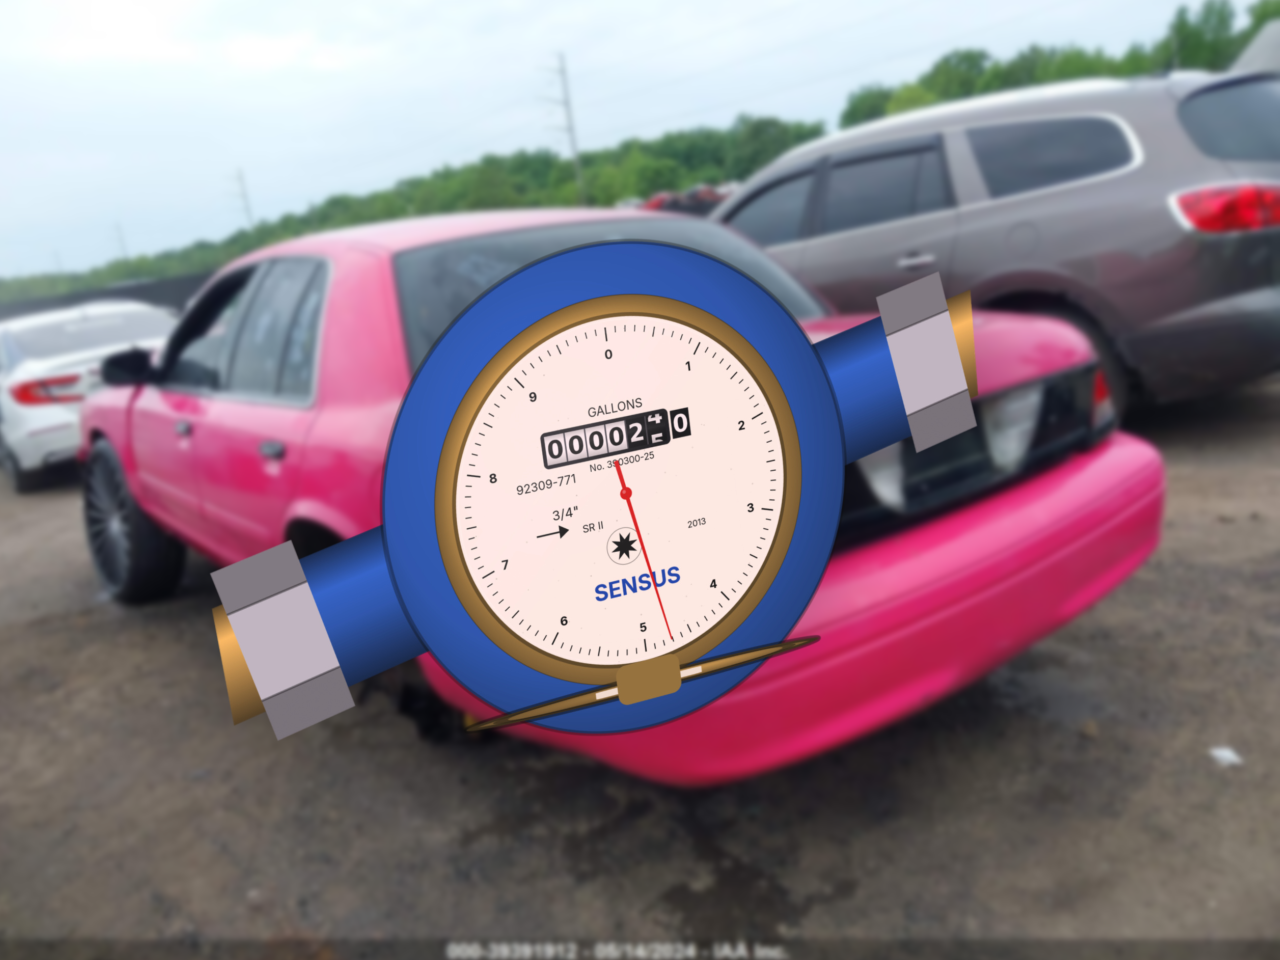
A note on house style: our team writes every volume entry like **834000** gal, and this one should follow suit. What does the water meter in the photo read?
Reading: **244.7** gal
